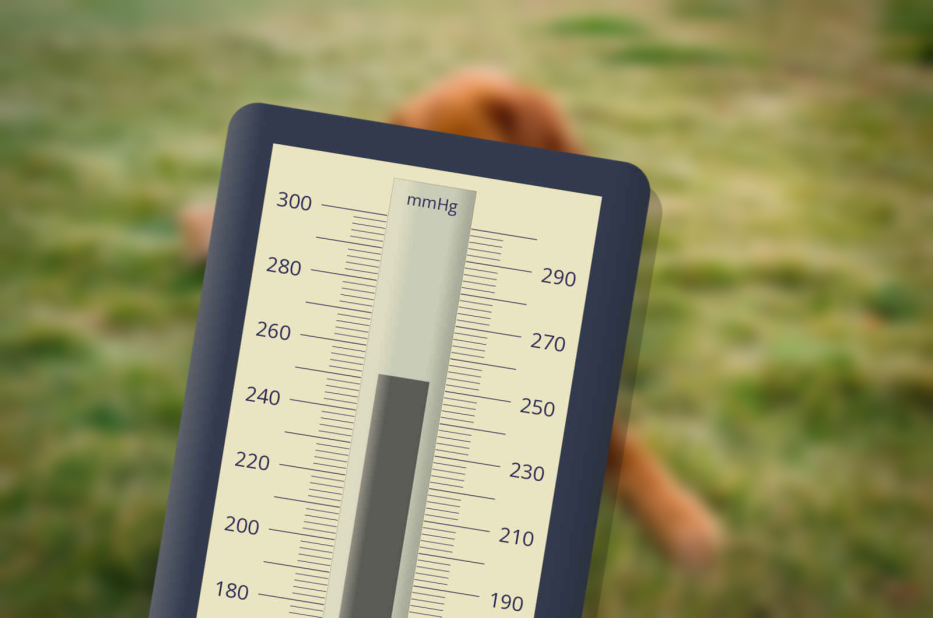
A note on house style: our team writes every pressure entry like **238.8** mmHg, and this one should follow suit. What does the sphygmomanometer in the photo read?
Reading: **252** mmHg
